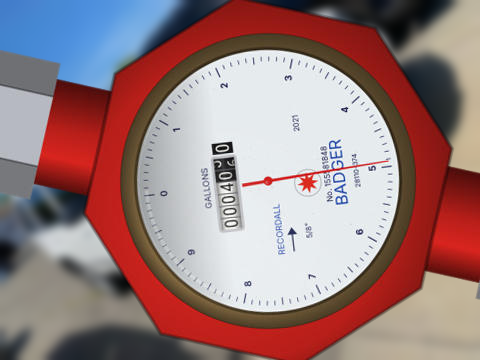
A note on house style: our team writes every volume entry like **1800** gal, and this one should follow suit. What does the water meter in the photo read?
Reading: **4054.9** gal
